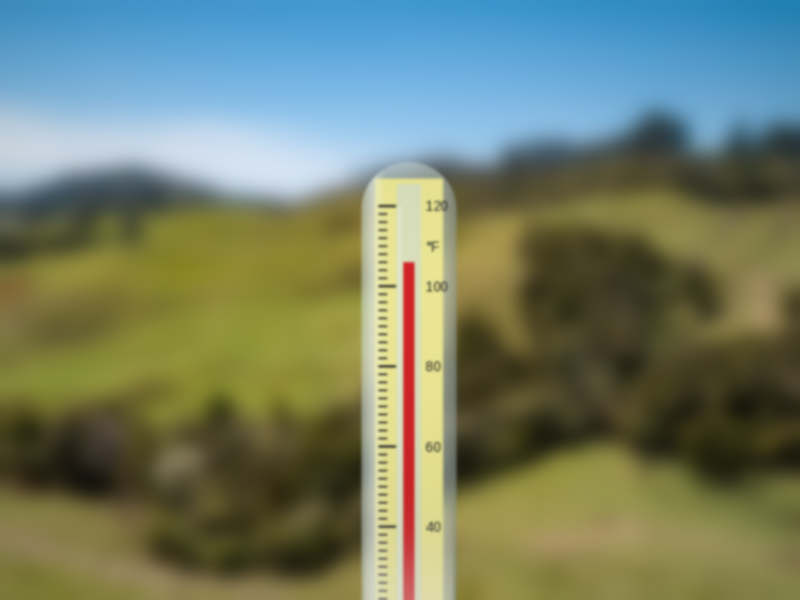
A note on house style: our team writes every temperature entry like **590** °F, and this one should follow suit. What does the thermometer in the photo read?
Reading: **106** °F
